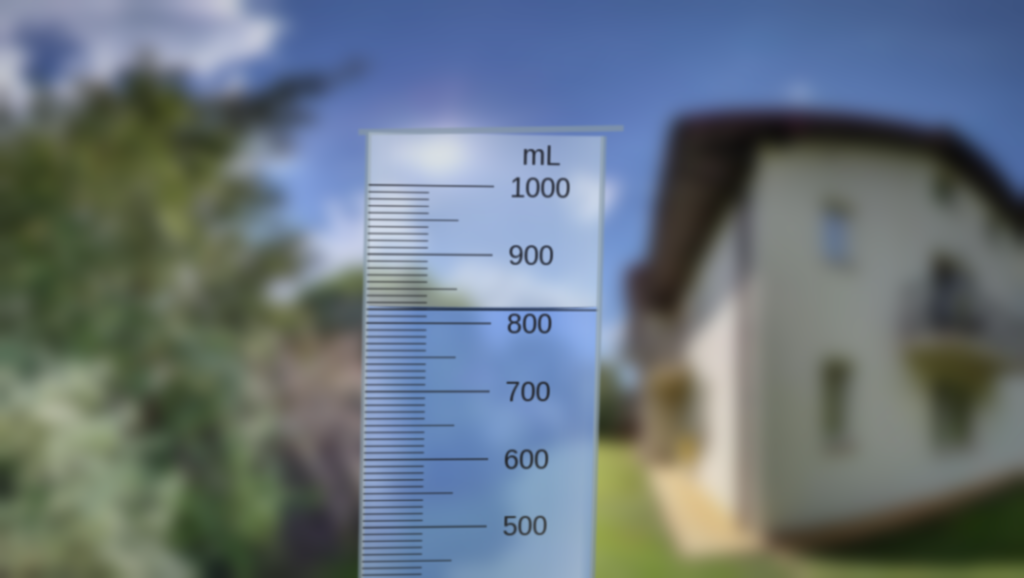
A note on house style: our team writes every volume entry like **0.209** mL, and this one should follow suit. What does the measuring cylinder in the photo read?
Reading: **820** mL
